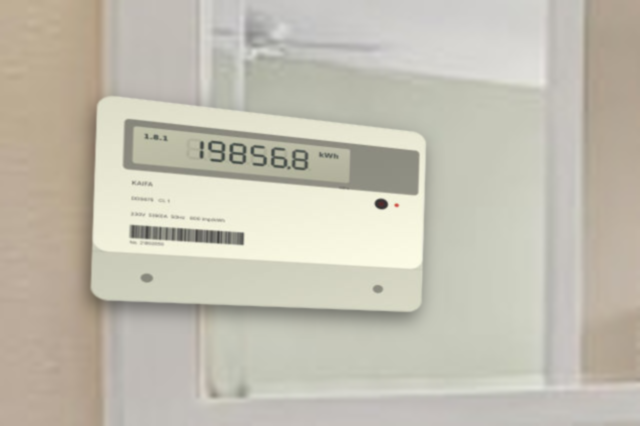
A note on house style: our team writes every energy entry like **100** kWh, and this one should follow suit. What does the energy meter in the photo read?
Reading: **19856.8** kWh
